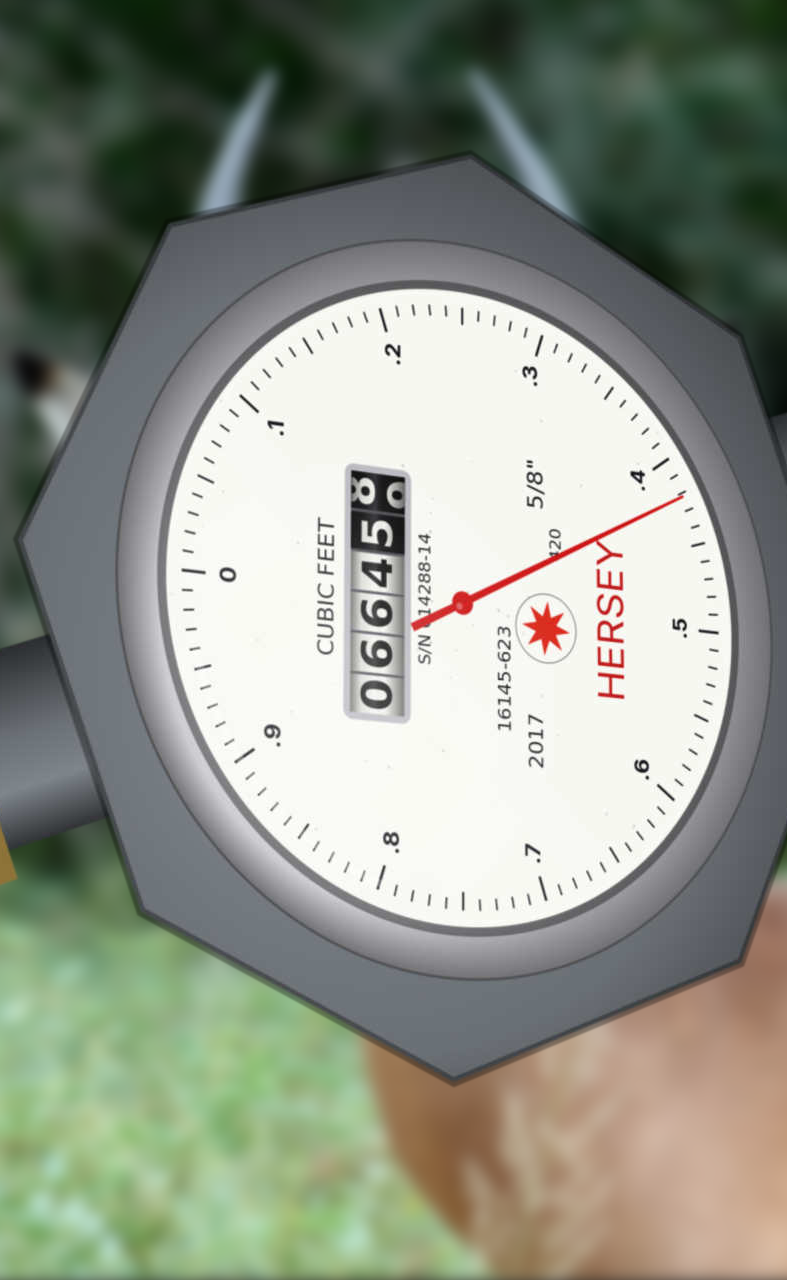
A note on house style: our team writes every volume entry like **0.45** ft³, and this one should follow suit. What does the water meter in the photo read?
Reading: **66458.42** ft³
